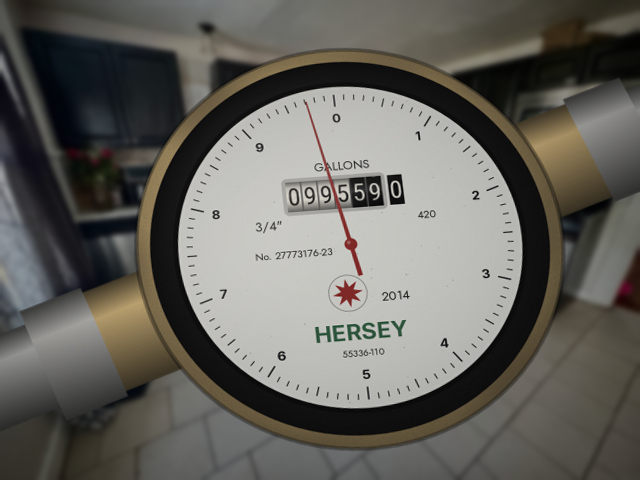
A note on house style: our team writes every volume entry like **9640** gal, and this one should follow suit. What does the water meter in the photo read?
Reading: **995589.7** gal
